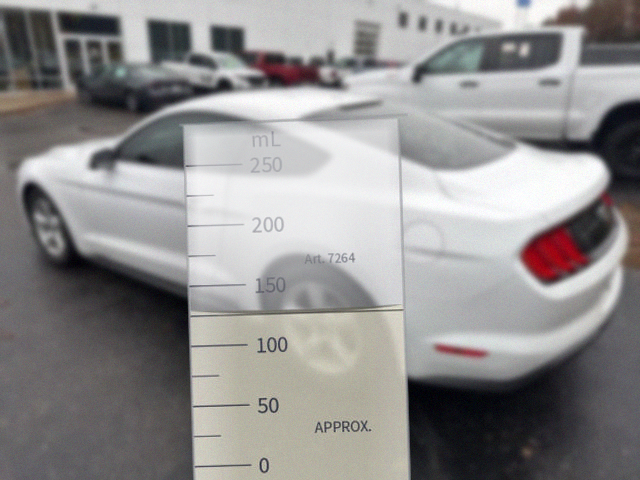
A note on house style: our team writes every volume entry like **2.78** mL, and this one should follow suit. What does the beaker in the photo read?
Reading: **125** mL
